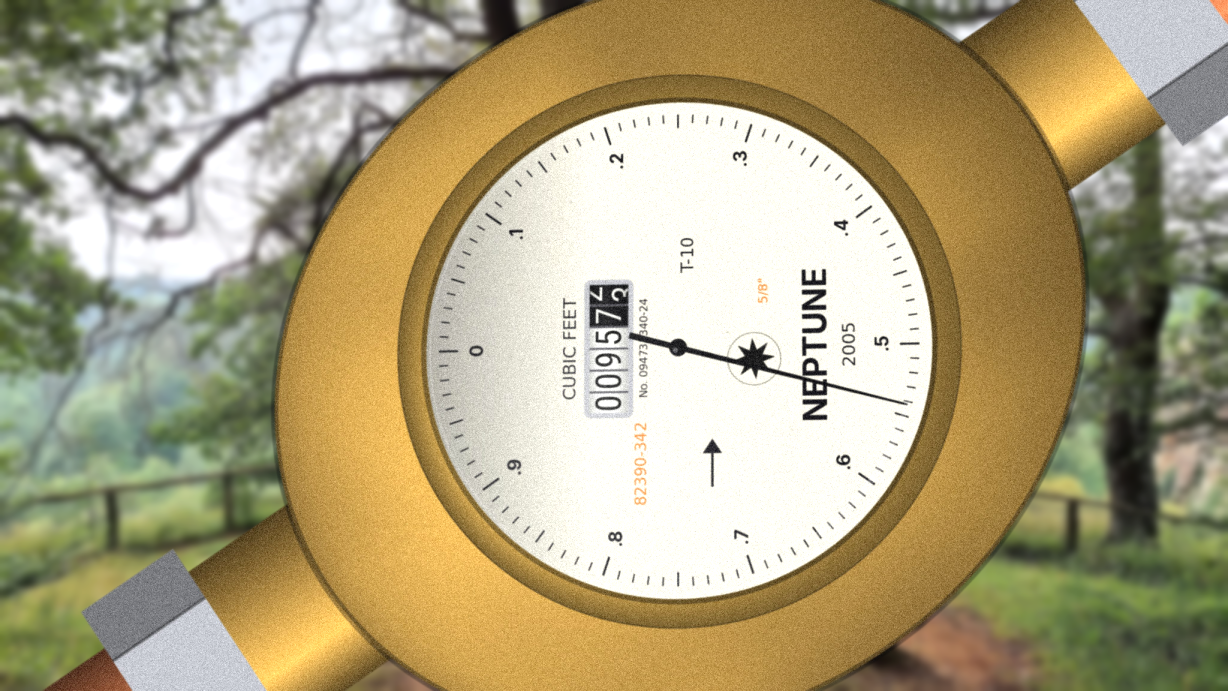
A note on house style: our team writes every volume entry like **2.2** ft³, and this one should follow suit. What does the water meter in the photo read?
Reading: **9572.54** ft³
